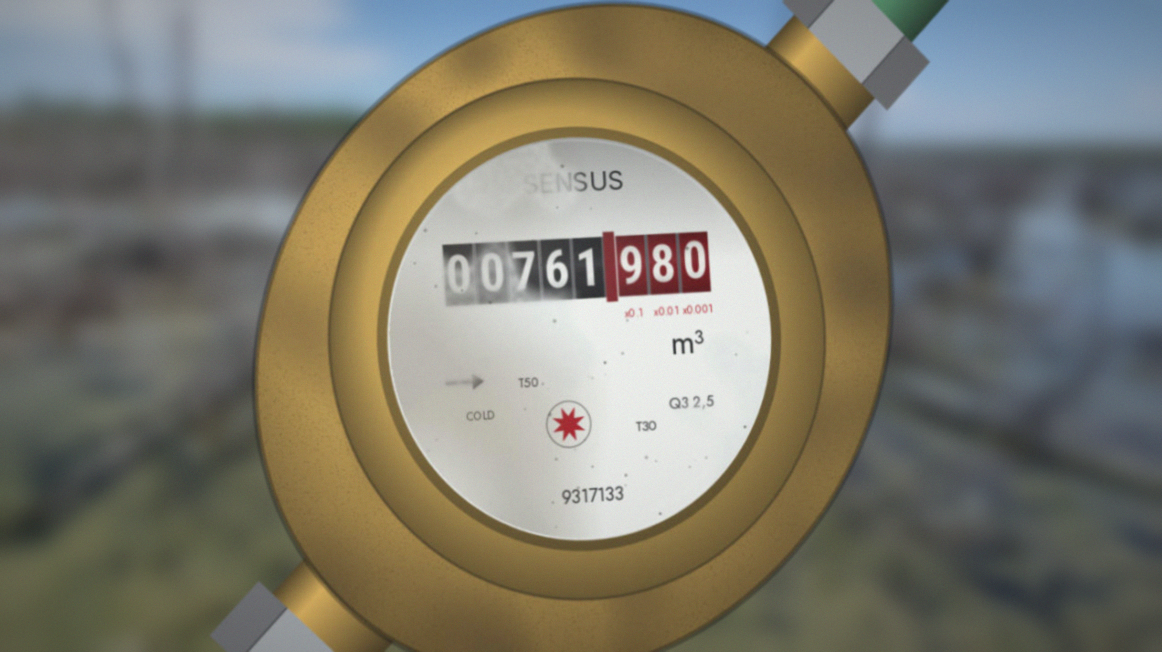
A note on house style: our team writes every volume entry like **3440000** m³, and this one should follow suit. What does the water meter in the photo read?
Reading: **761.980** m³
